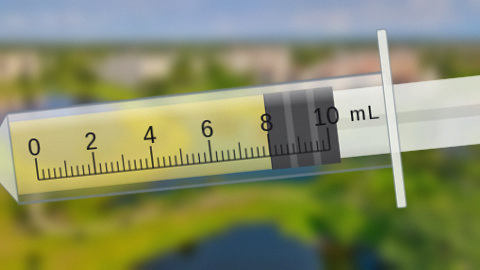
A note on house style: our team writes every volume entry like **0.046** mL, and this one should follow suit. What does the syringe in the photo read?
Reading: **8** mL
